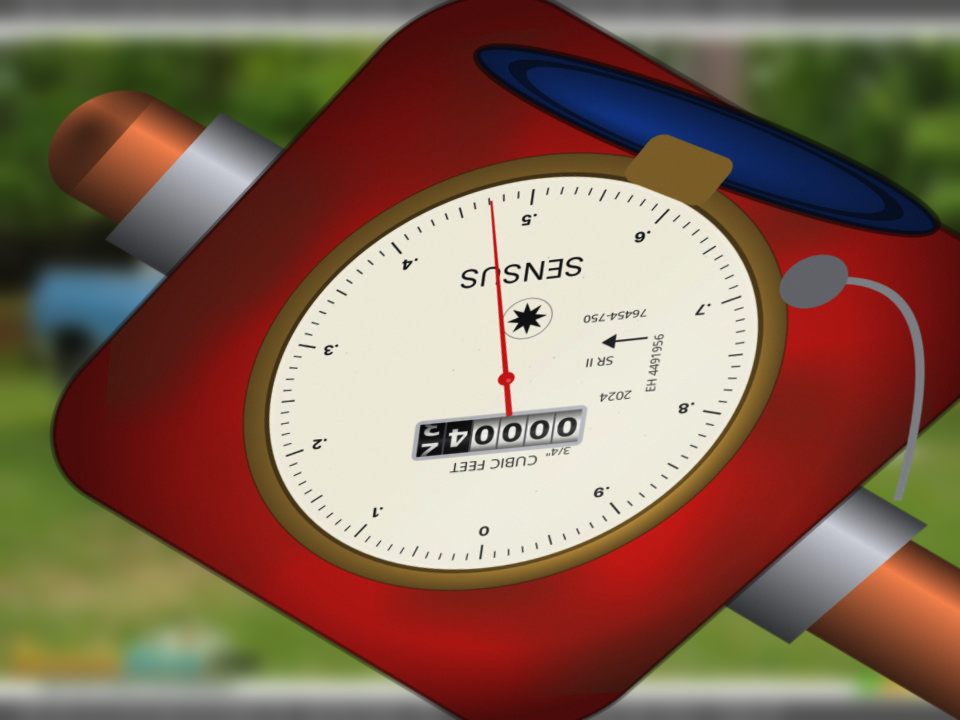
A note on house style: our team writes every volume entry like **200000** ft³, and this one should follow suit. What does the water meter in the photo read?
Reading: **42.47** ft³
